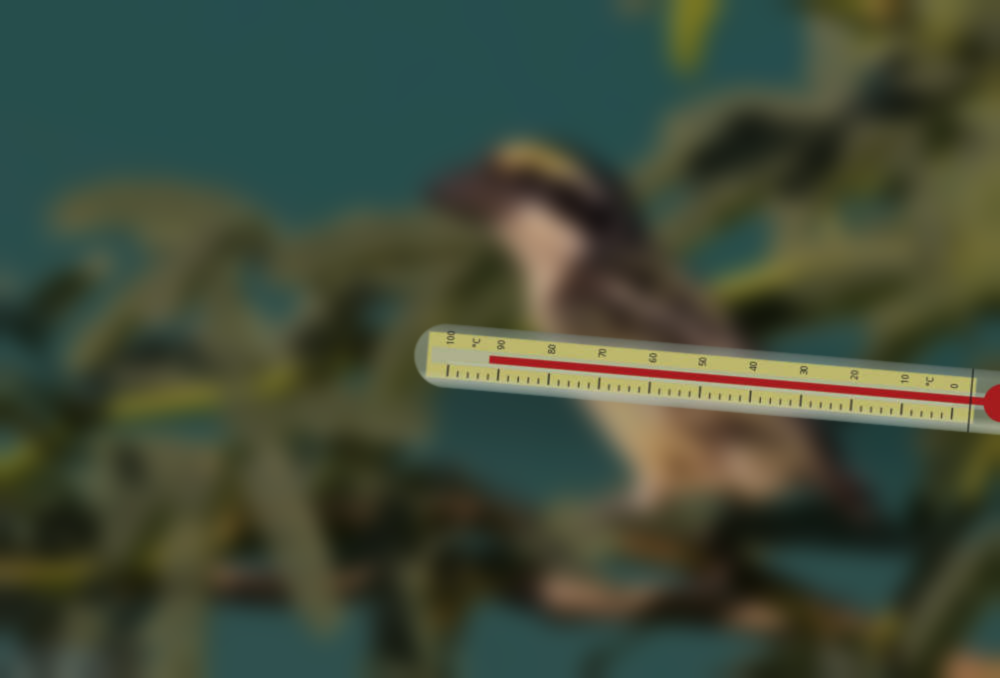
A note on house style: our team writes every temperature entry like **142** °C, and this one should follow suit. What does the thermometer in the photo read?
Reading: **92** °C
